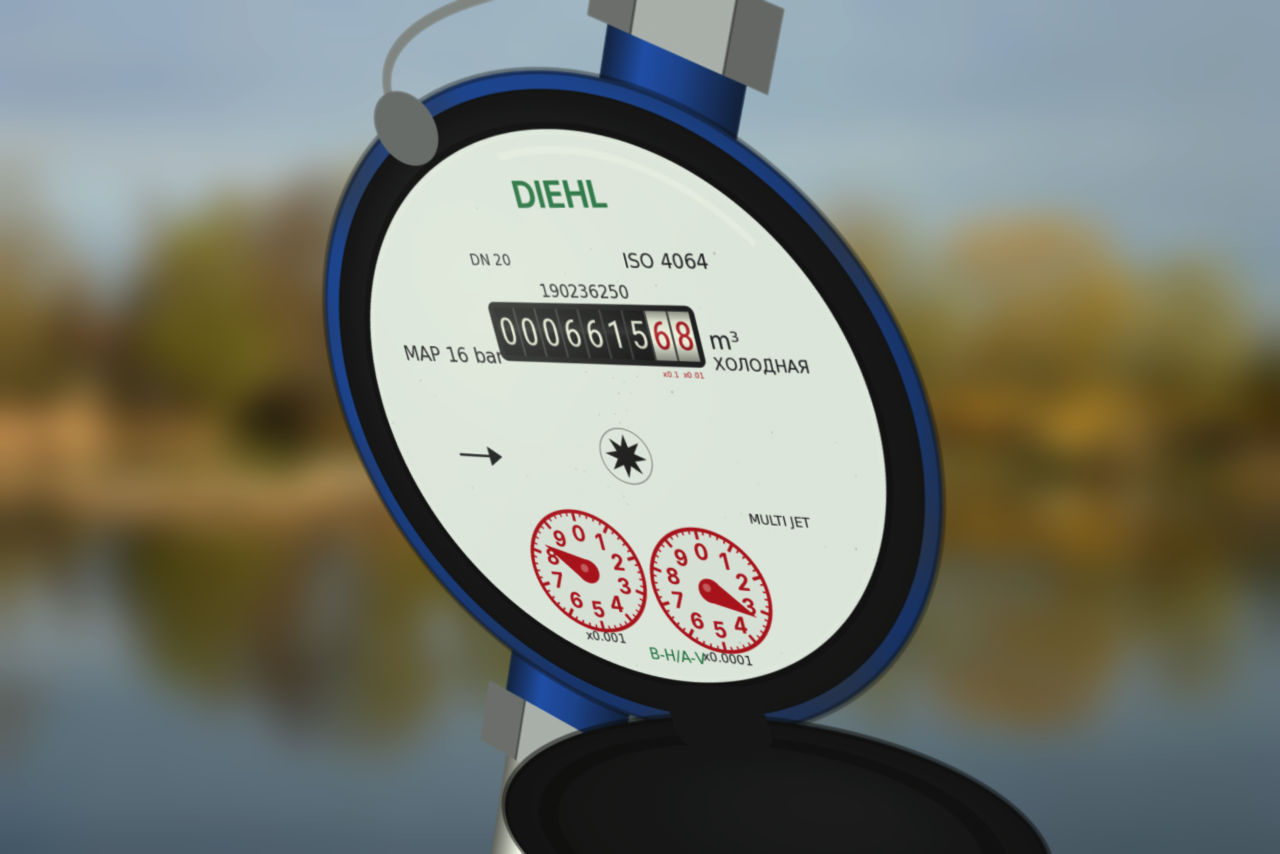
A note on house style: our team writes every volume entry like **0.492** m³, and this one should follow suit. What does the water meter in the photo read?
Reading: **6615.6883** m³
